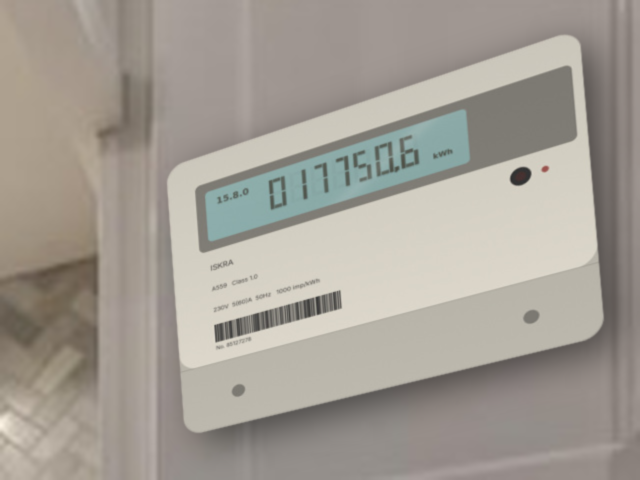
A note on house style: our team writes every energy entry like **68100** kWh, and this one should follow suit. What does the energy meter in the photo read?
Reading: **17750.6** kWh
